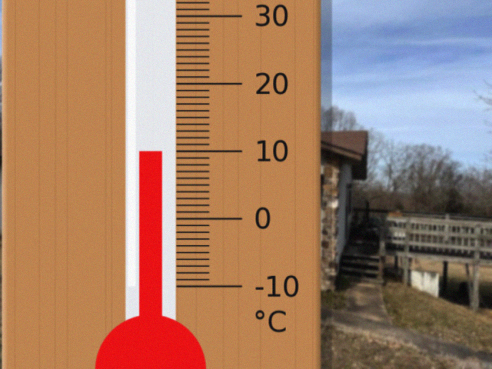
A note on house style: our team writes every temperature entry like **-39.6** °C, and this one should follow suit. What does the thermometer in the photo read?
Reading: **10** °C
